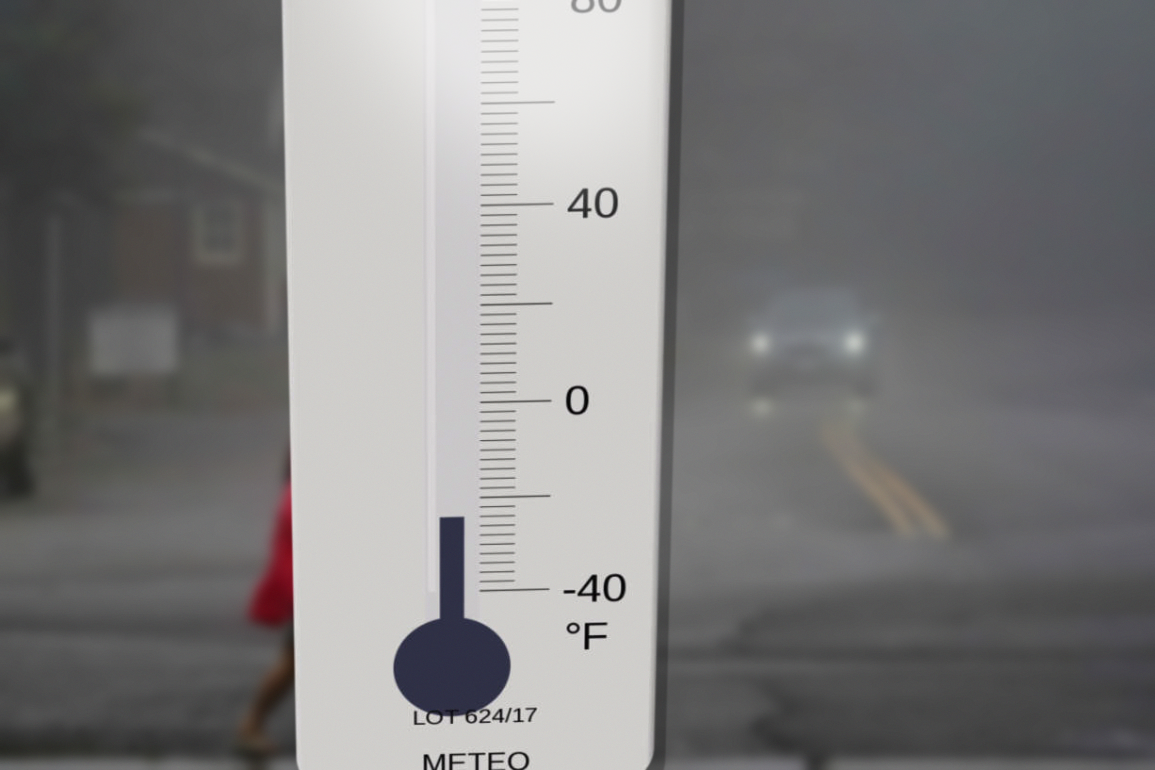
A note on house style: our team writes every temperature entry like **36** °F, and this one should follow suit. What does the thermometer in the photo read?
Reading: **-24** °F
